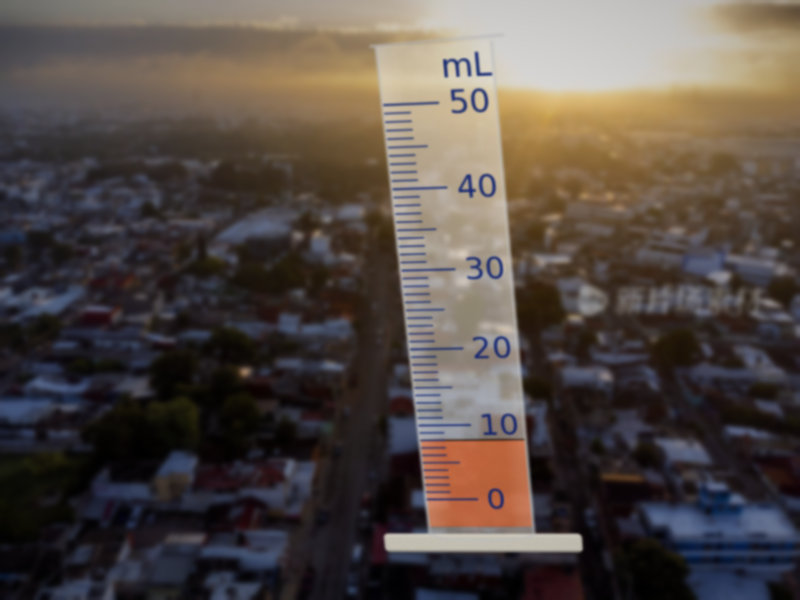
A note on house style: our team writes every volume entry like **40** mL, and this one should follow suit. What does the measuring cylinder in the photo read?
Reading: **8** mL
